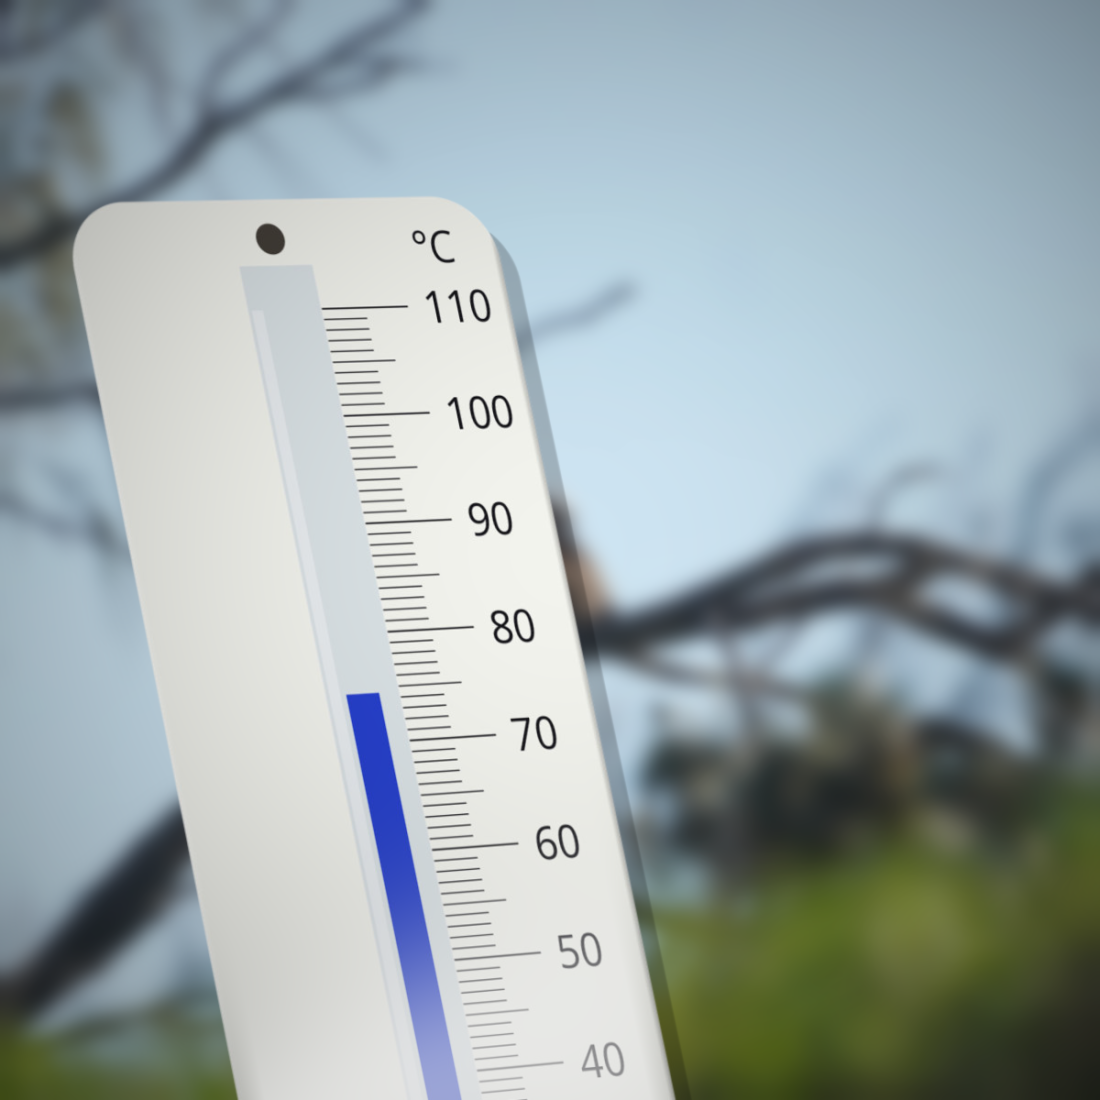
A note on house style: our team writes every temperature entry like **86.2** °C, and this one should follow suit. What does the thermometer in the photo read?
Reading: **74.5** °C
